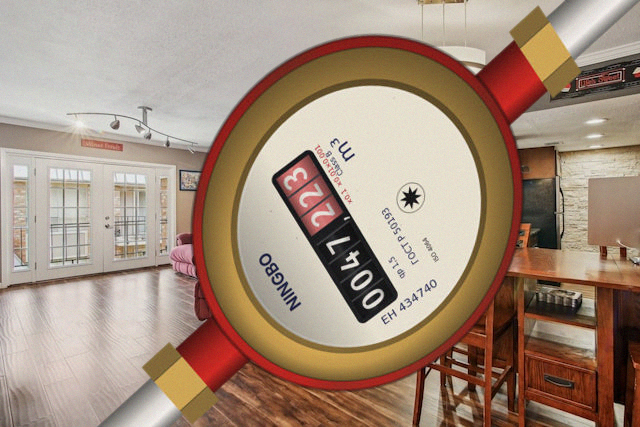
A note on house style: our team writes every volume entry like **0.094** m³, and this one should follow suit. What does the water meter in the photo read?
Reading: **47.223** m³
